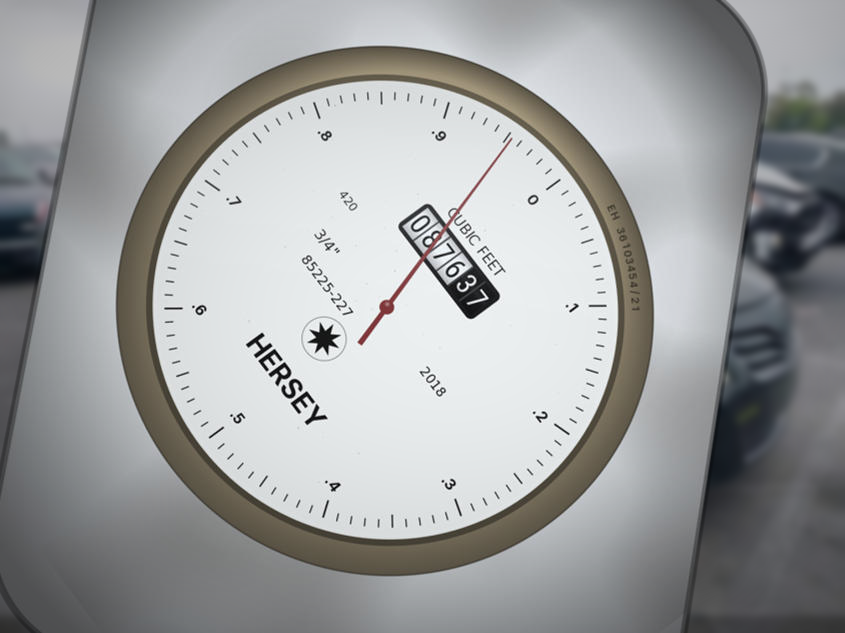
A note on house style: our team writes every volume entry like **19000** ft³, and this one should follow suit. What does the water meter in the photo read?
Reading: **87636.95** ft³
